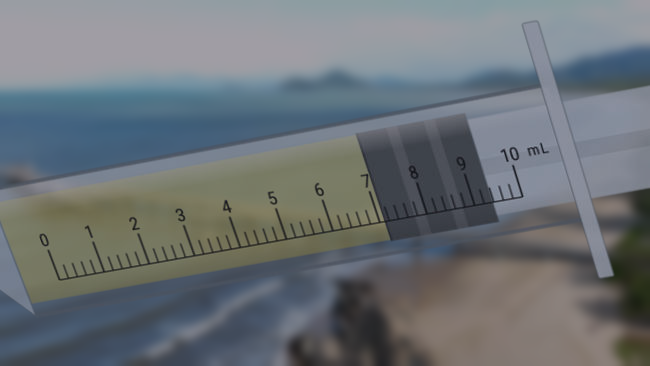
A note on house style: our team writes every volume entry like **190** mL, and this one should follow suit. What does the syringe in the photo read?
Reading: **7.1** mL
